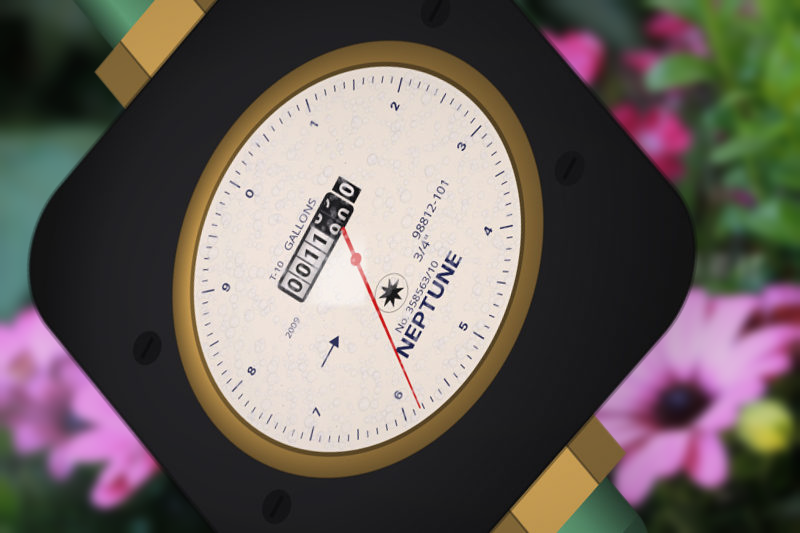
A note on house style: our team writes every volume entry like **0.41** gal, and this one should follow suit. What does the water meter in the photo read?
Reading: **11895.8** gal
